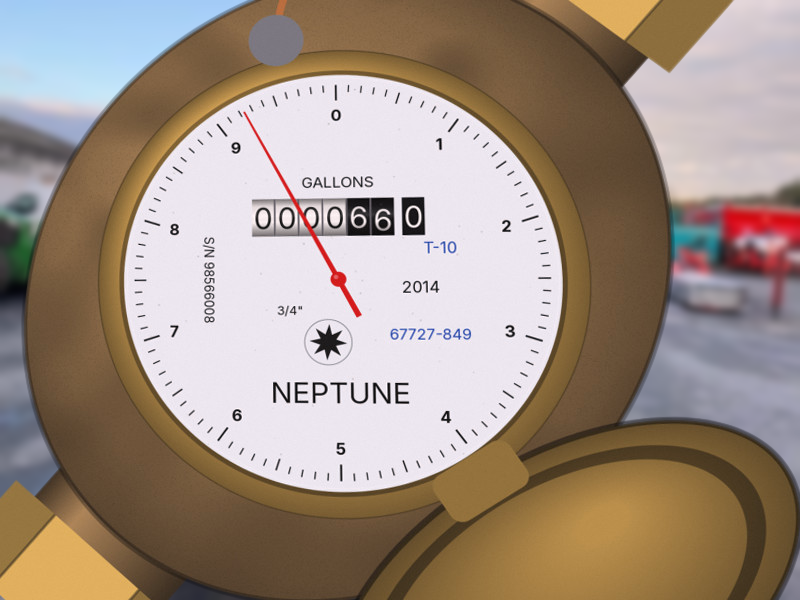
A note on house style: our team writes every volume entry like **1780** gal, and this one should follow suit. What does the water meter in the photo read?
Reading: **659.2** gal
